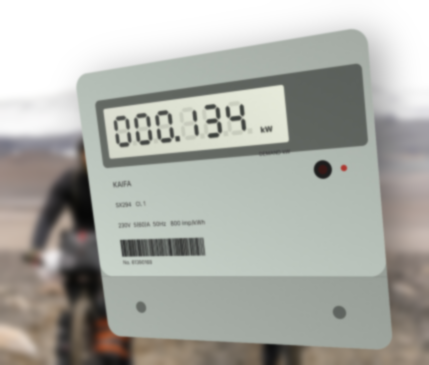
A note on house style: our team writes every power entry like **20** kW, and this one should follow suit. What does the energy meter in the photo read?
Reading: **0.134** kW
